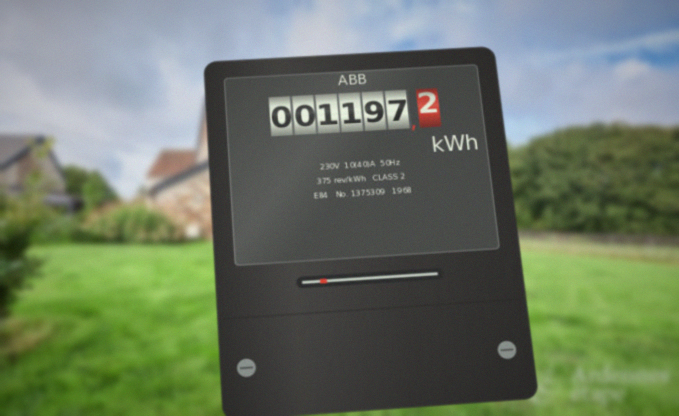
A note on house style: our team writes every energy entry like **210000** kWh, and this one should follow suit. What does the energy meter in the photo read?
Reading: **1197.2** kWh
